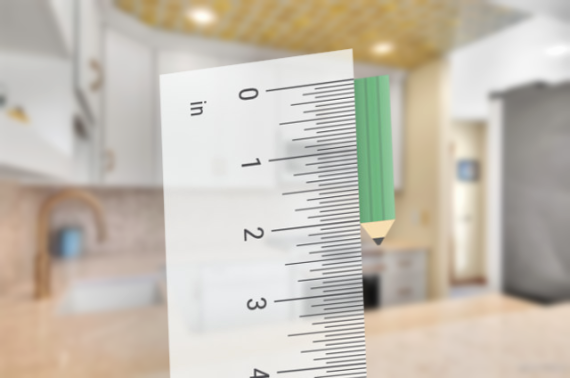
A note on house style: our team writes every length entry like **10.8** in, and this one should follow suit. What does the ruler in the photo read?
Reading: **2.375** in
